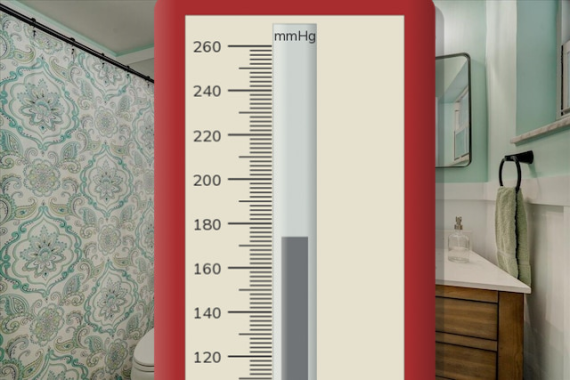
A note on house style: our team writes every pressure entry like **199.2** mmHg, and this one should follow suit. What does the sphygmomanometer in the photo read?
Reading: **174** mmHg
